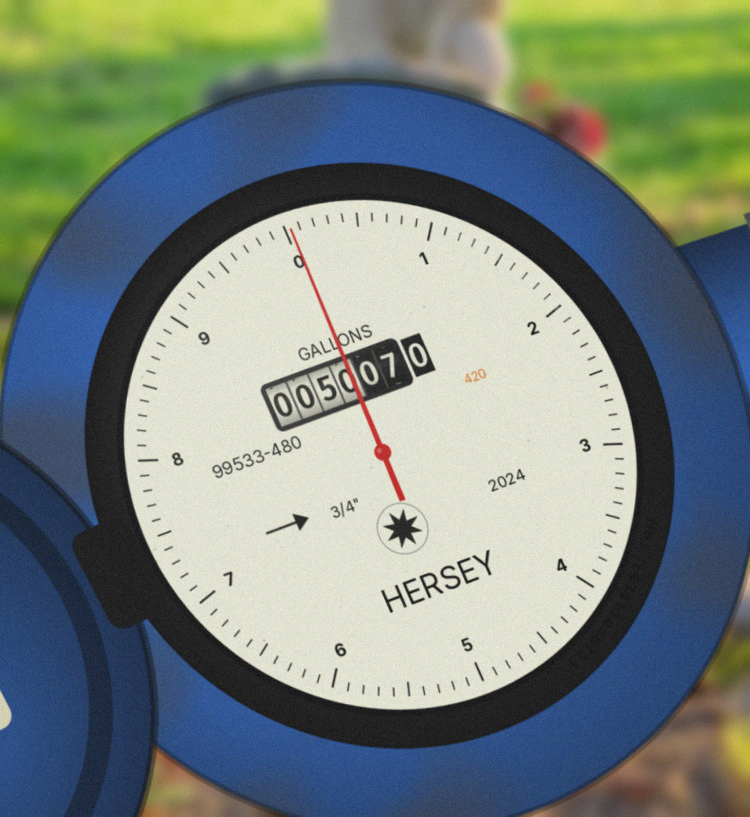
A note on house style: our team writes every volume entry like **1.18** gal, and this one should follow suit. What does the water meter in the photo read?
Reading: **50070.0** gal
